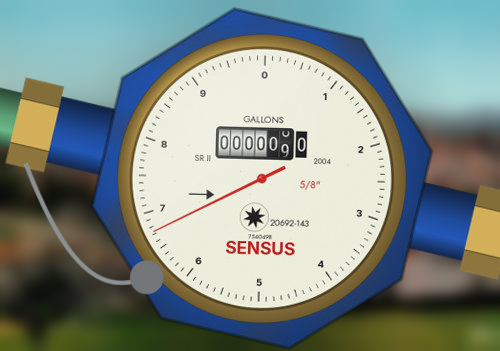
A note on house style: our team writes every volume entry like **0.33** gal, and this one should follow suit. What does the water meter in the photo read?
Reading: **86.7** gal
